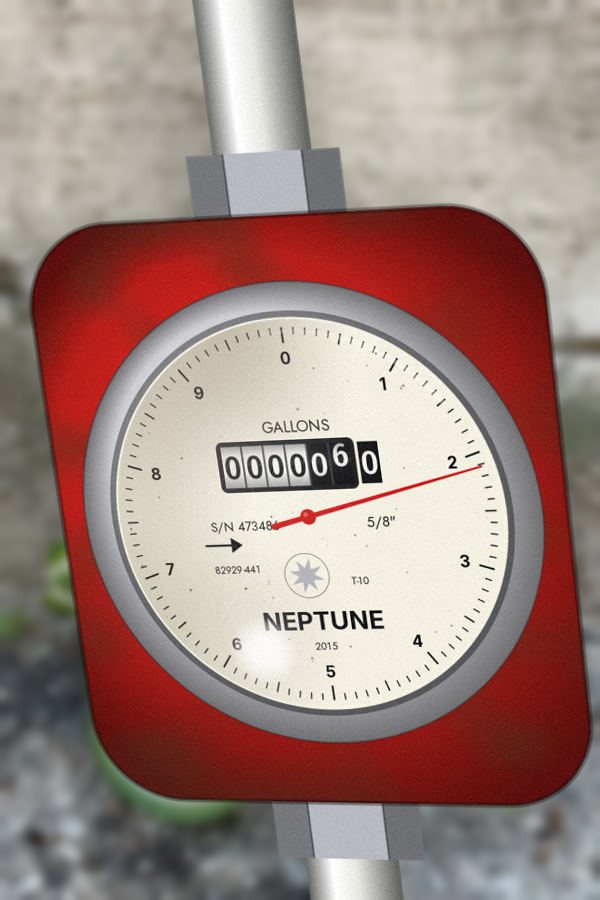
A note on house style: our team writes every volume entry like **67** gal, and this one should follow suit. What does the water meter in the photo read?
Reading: **62.1** gal
